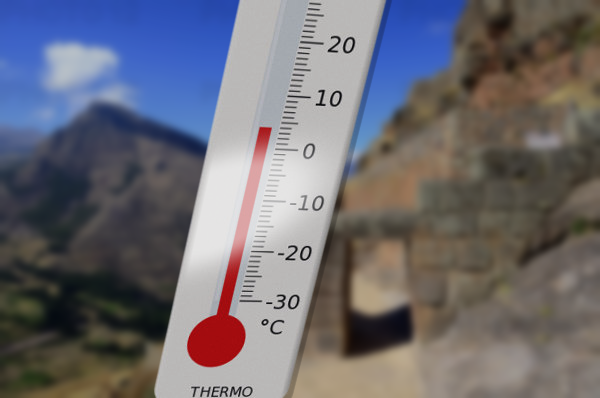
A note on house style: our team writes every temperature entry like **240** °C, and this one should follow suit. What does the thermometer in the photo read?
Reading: **4** °C
